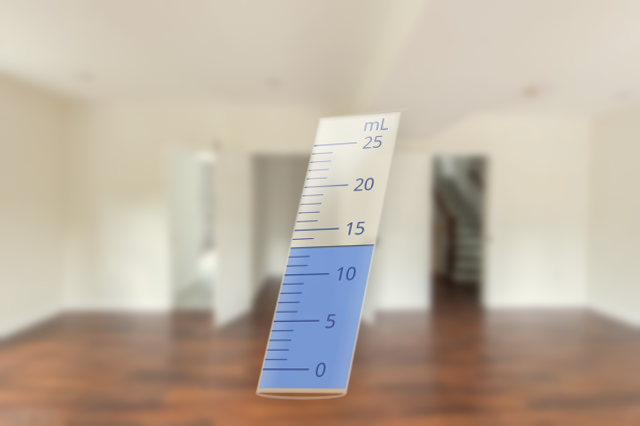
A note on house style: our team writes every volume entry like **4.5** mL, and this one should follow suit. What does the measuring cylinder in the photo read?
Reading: **13** mL
